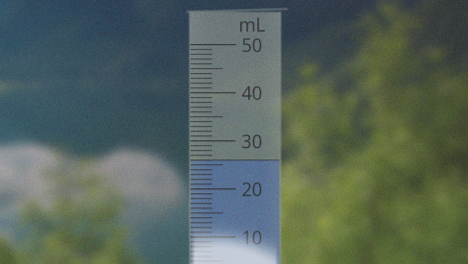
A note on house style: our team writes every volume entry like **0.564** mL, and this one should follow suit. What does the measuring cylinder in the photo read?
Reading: **26** mL
